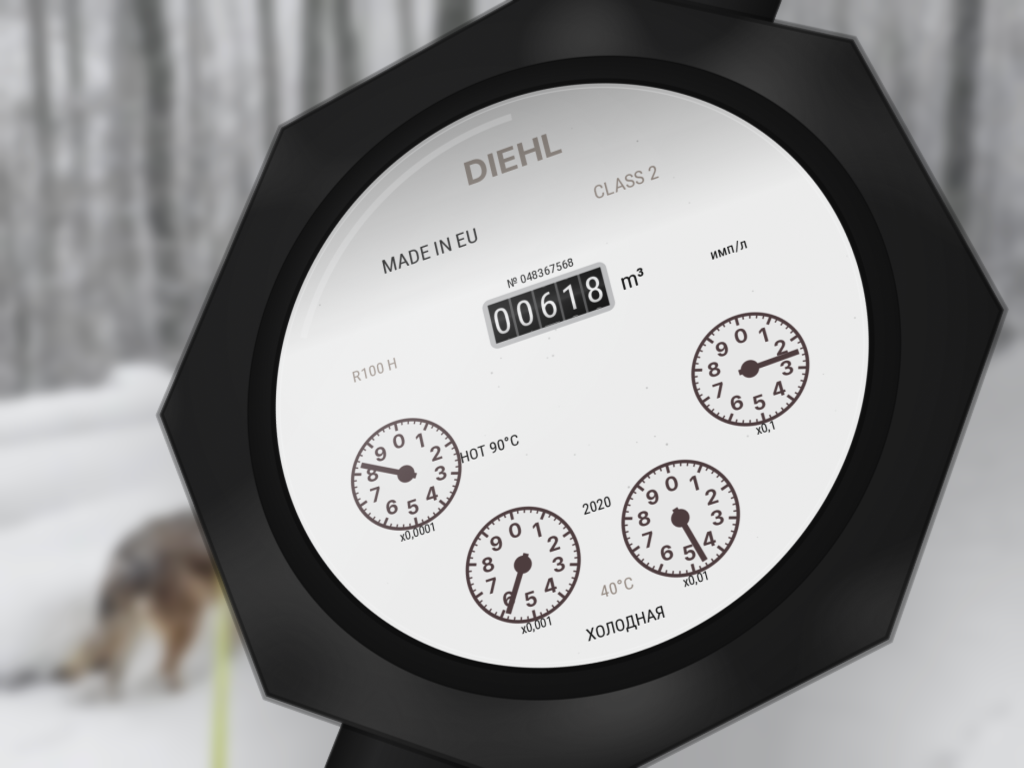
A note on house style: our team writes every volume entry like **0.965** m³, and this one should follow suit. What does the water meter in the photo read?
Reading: **618.2458** m³
